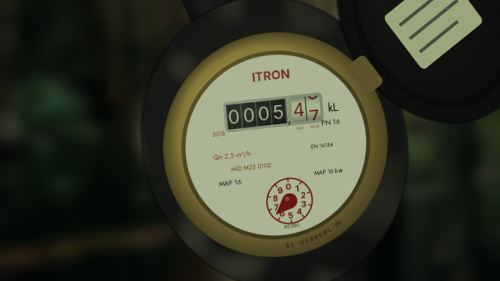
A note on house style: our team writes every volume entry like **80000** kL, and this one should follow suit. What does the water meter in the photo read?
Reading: **5.466** kL
